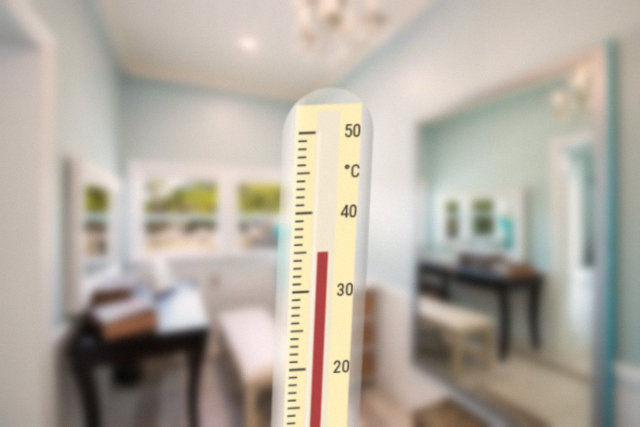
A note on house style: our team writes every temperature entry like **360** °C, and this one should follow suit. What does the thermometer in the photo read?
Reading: **35** °C
